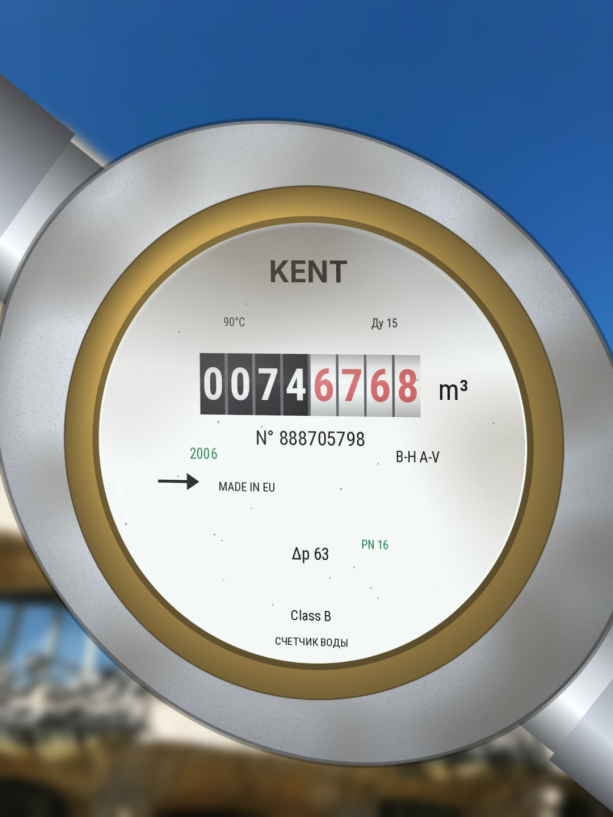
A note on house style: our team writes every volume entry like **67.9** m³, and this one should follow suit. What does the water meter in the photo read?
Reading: **74.6768** m³
